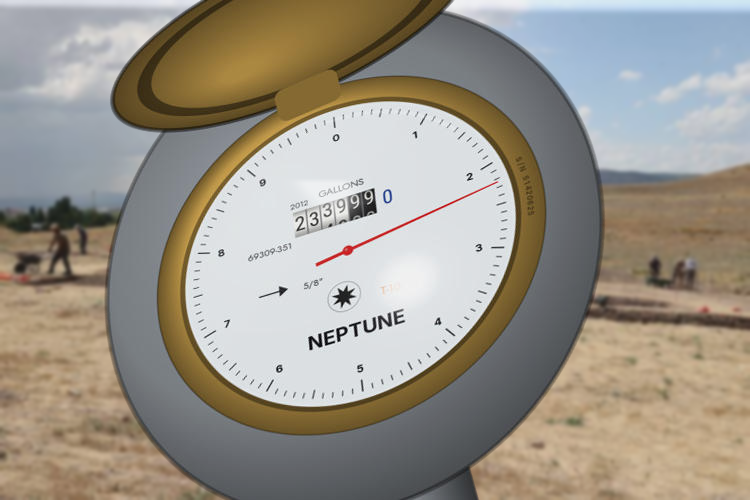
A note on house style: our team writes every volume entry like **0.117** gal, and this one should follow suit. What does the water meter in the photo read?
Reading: **2339992.2** gal
